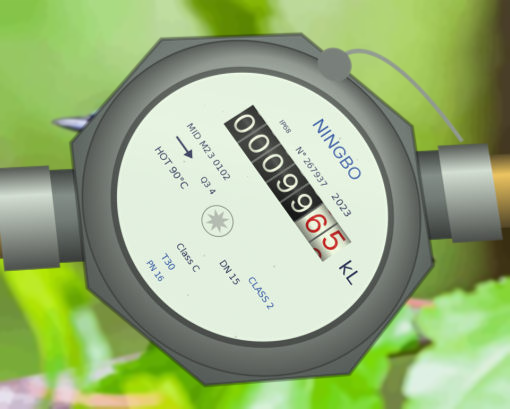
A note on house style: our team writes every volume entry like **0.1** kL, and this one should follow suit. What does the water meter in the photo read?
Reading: **99.65** kL
